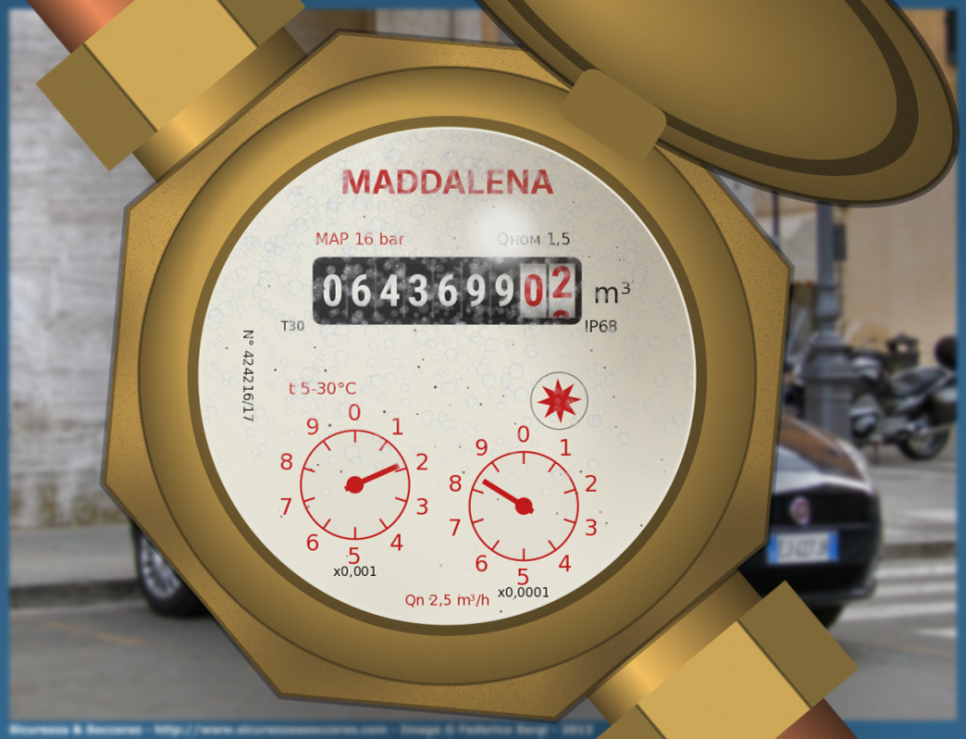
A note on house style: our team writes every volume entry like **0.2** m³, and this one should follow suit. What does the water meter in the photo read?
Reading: **643699.0218** m³
